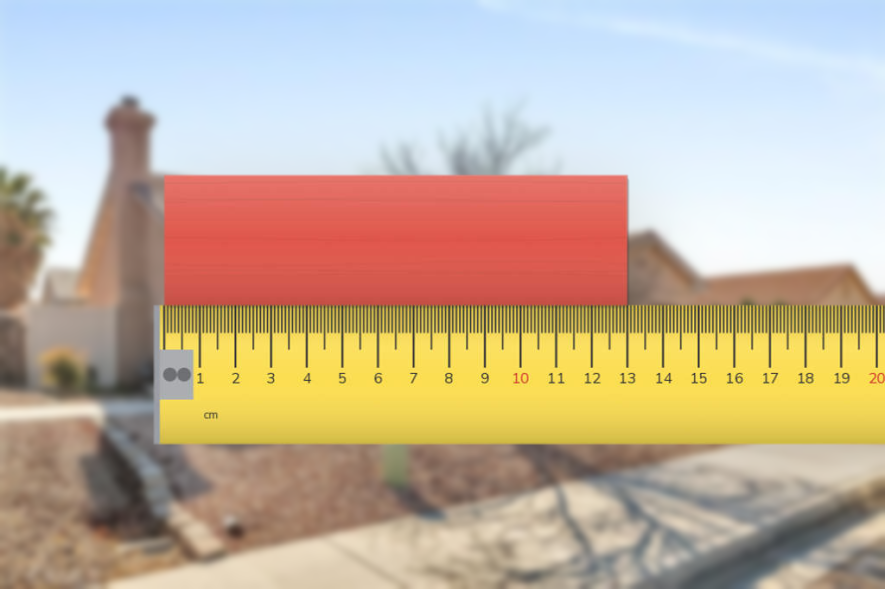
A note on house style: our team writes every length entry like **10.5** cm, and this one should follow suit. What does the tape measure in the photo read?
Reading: **13** cm
